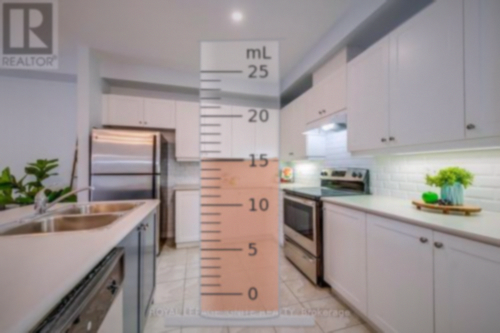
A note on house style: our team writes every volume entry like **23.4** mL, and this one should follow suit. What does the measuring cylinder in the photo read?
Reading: **15** mL
